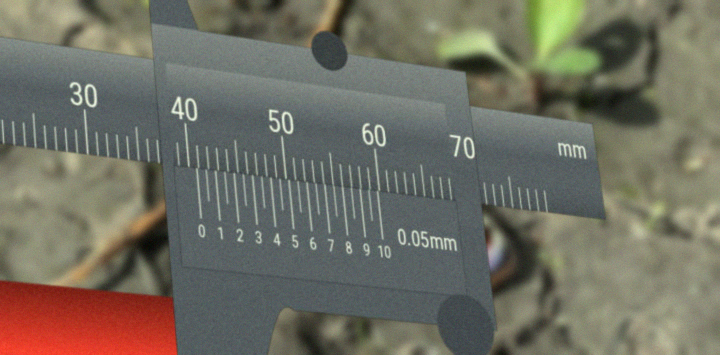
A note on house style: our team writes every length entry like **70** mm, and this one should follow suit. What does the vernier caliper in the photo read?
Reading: **40.8** mm
